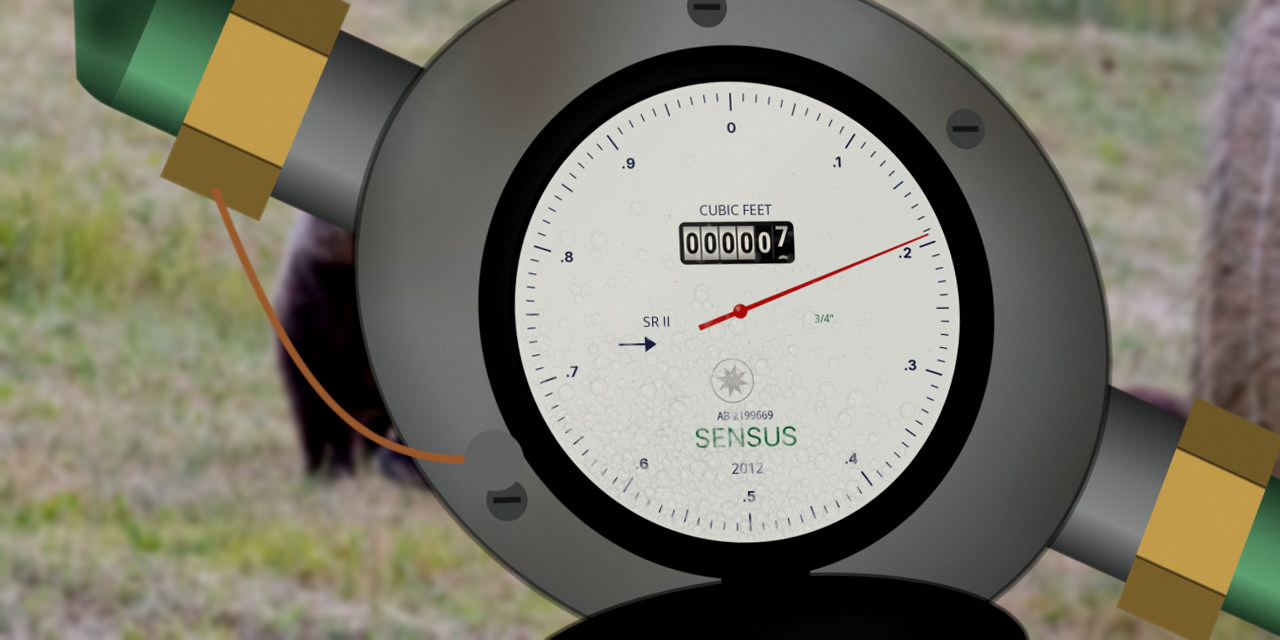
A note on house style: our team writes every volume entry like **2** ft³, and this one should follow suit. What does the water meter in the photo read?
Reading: **7.19** ft³
